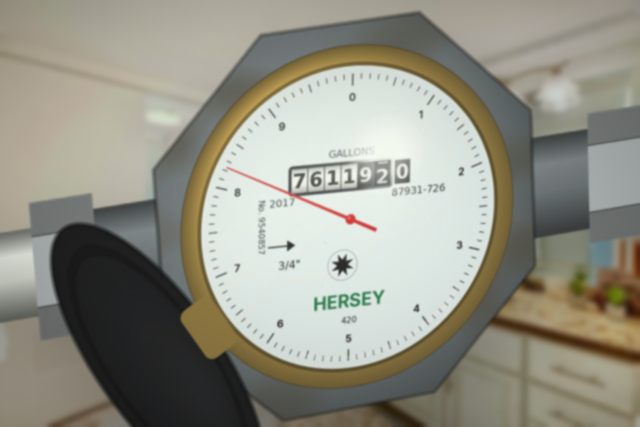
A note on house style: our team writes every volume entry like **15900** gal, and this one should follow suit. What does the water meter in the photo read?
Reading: **7611918.2** gal
